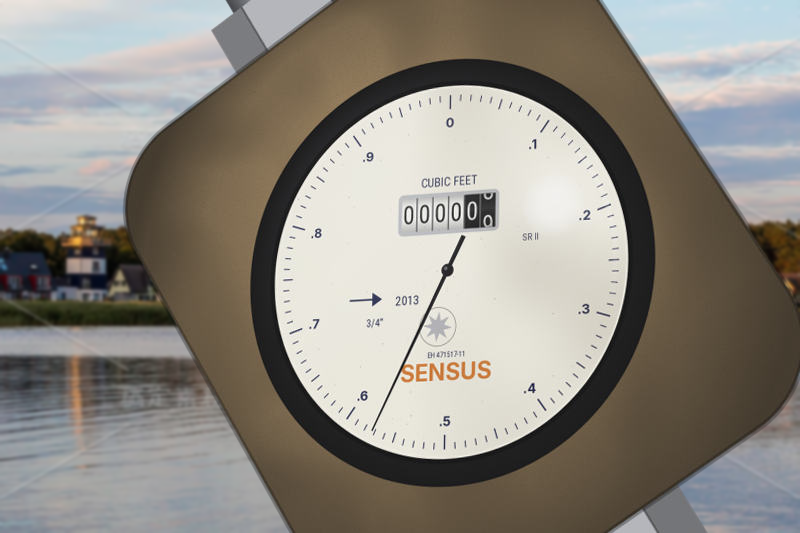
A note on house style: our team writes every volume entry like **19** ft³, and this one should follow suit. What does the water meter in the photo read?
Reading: **8.57** ft³
